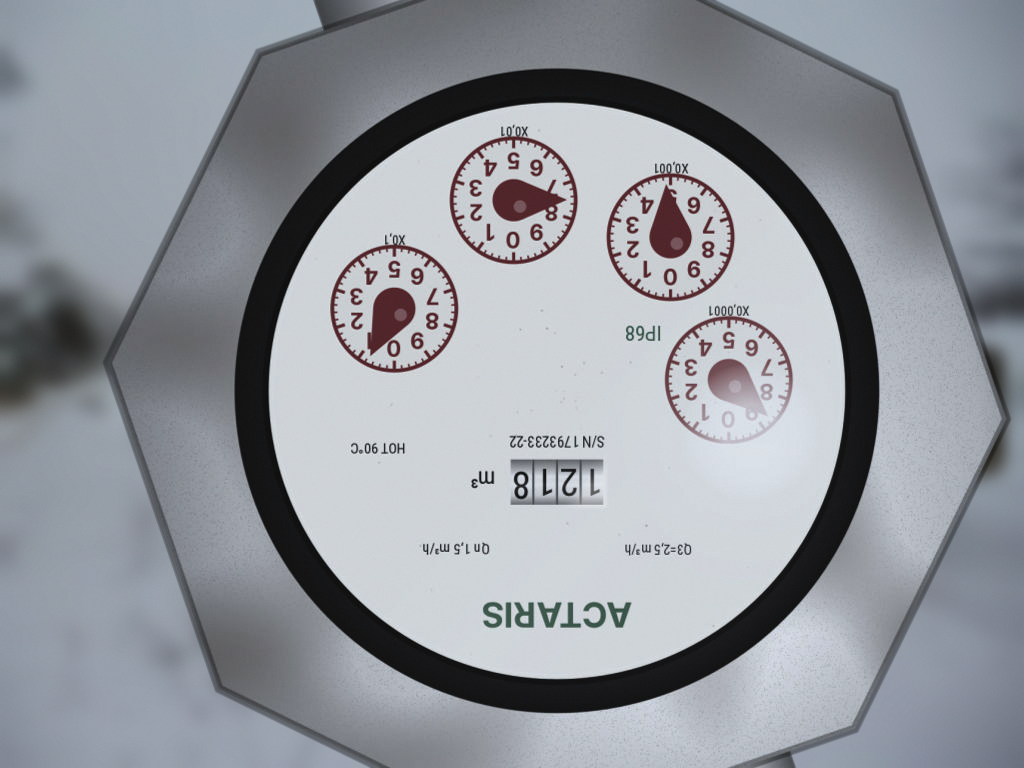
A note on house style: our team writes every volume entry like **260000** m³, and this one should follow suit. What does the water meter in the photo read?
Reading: **1218.0748** m³
